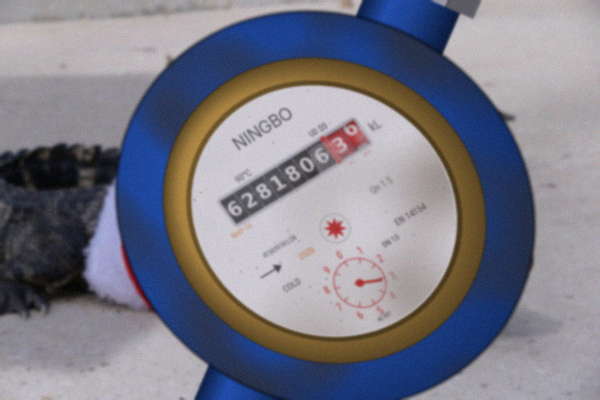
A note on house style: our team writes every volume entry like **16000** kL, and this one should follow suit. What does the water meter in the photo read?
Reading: **6281806.363** kL
